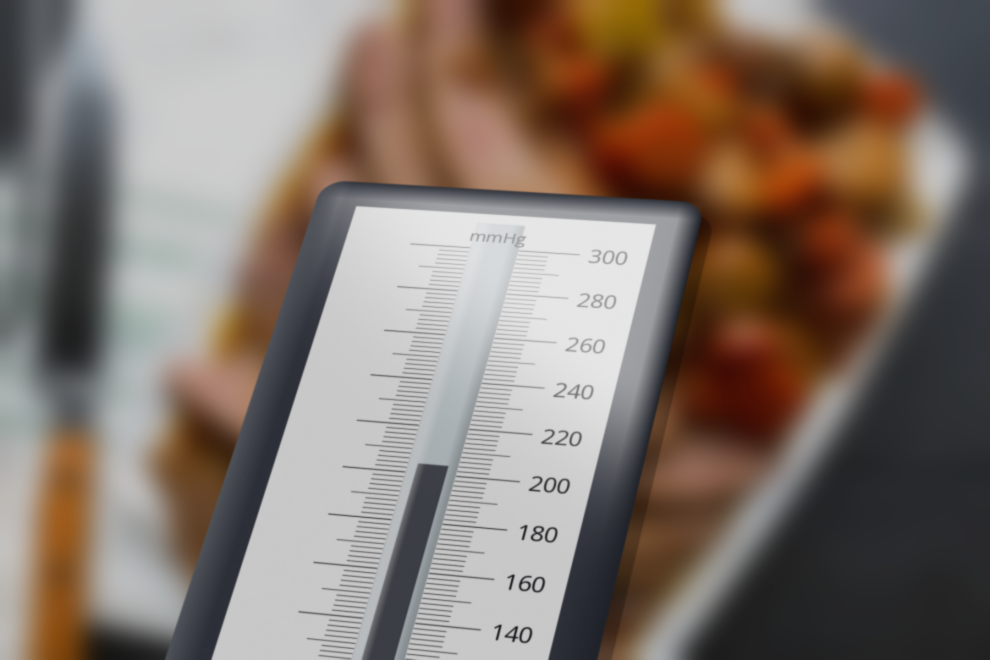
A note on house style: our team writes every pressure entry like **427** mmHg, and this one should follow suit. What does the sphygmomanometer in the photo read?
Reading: **204** mmHg
